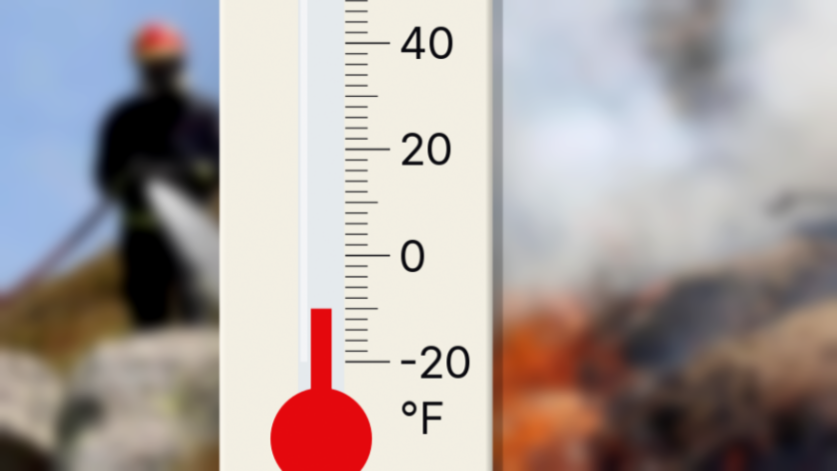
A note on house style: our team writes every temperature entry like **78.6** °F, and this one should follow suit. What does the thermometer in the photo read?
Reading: **-10** °F
